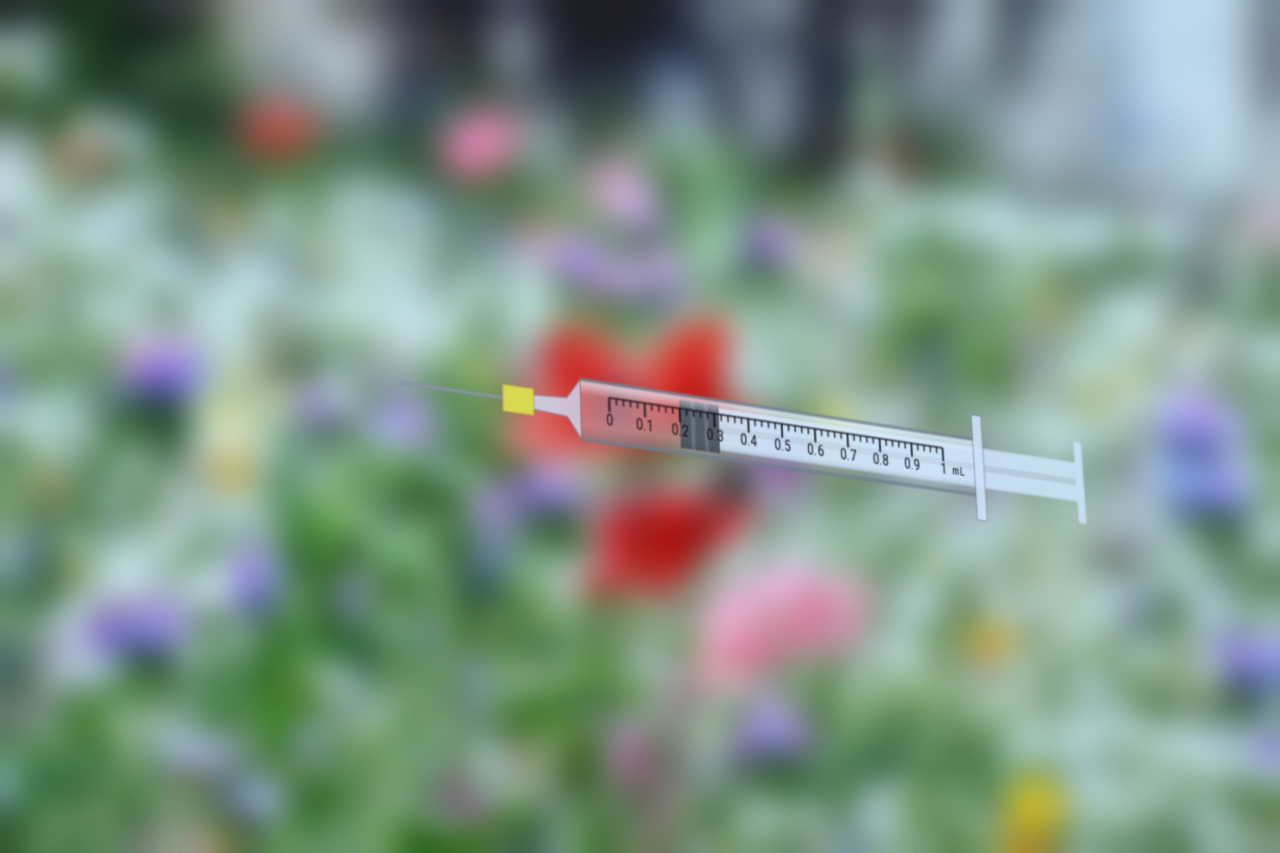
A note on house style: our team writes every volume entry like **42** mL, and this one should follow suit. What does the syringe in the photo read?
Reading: **0.2** mL
